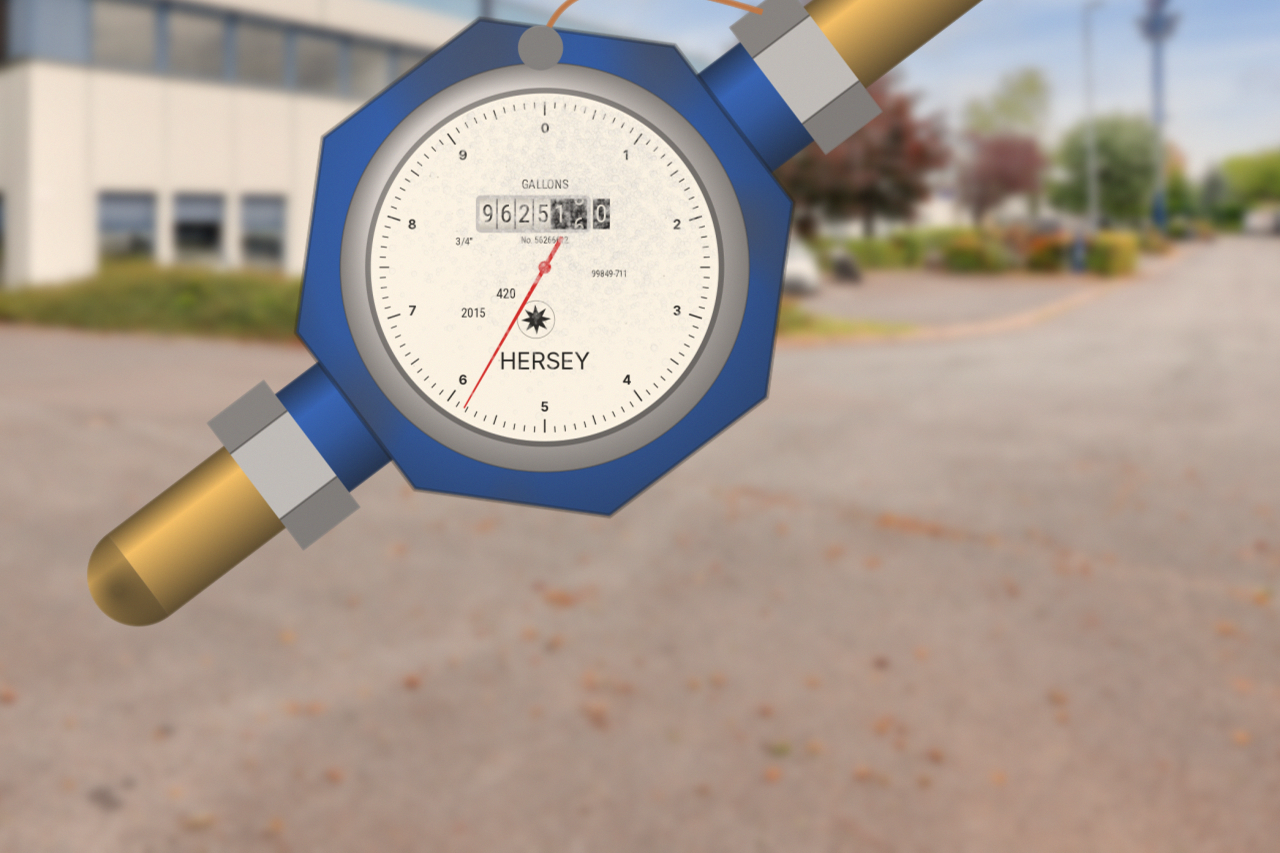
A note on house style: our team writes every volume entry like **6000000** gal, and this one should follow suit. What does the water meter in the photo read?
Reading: **9625155.8** gal
